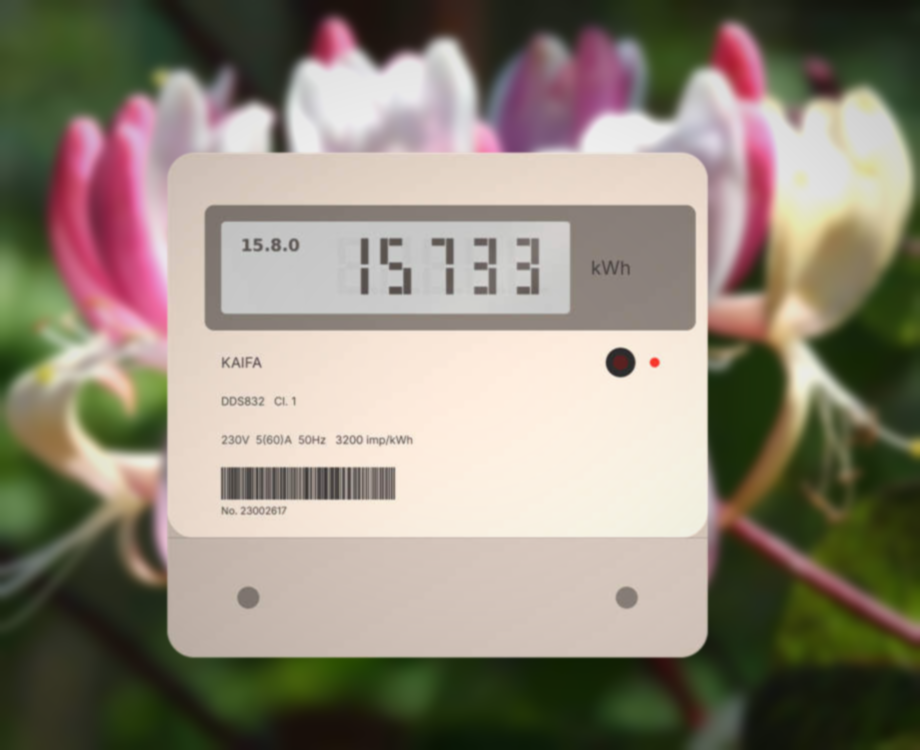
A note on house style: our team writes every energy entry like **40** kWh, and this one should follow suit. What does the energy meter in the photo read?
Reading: **15733** kWh
